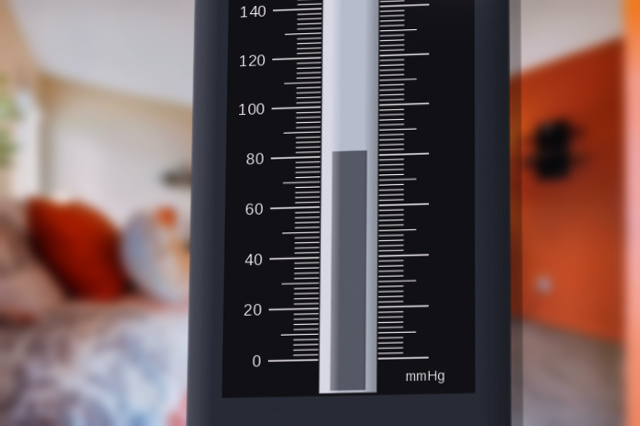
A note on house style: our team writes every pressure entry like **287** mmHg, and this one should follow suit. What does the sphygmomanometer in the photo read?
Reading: **82** mmHg
